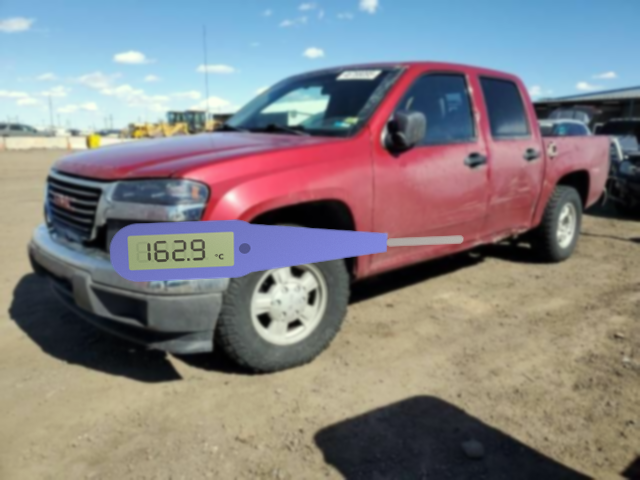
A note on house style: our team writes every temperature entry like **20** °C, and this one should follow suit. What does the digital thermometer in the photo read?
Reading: **162.9** °C
